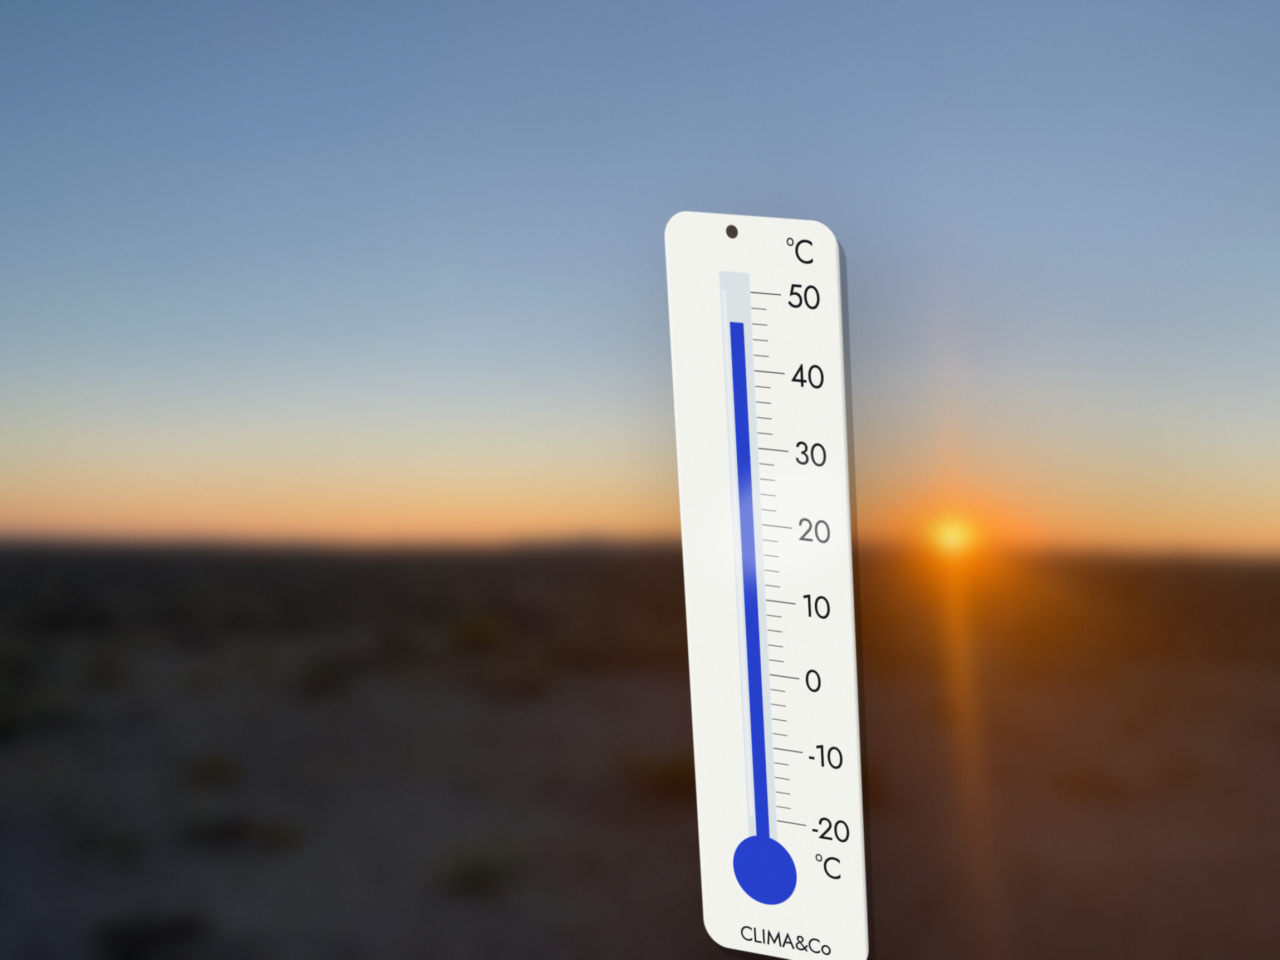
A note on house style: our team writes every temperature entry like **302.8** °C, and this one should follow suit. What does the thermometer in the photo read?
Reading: **46** °C
